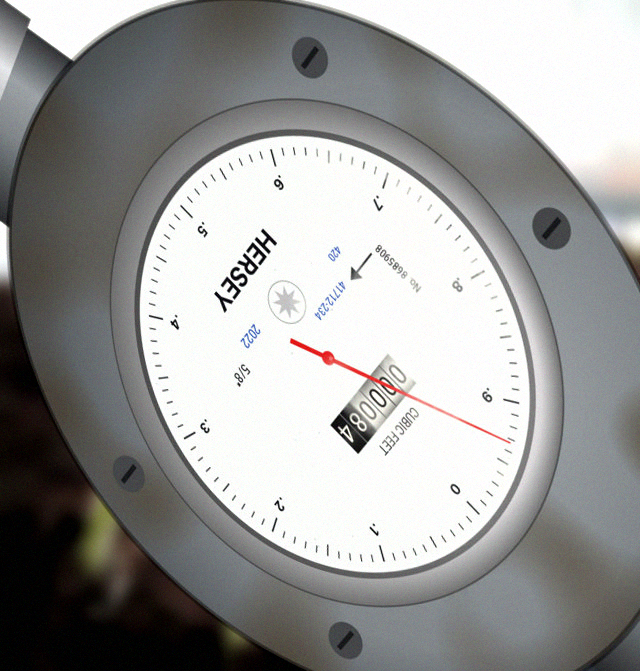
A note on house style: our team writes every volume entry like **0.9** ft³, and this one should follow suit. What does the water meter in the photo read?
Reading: **83.93** ft³
